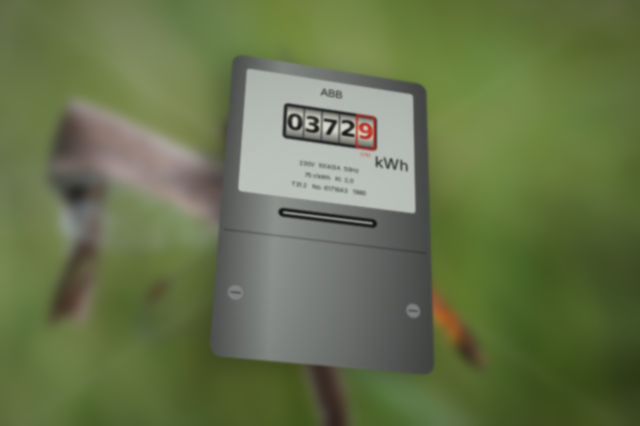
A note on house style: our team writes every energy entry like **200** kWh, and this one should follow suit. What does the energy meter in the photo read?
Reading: **372.9** kWh
